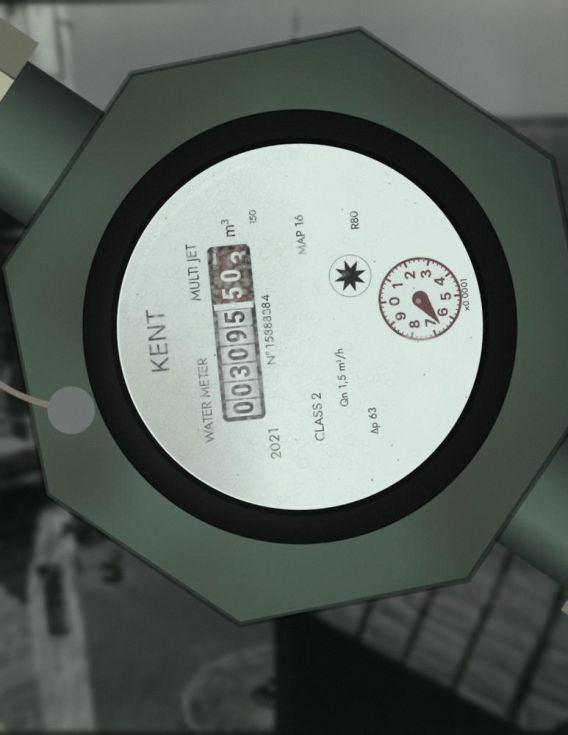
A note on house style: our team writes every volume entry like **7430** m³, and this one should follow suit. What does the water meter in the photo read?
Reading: **3095.5026** m³
